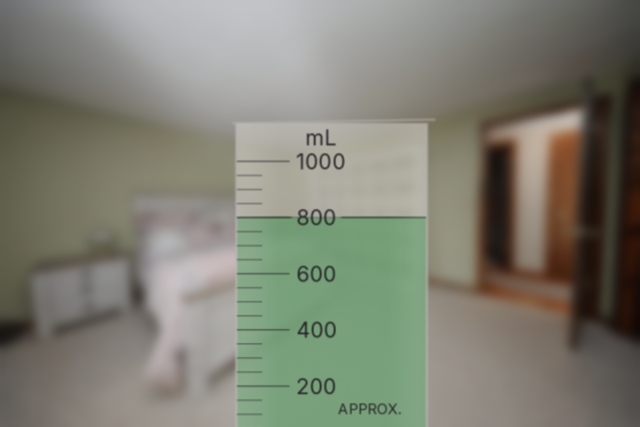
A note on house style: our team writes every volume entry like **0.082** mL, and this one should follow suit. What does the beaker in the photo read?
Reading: **800** mL
